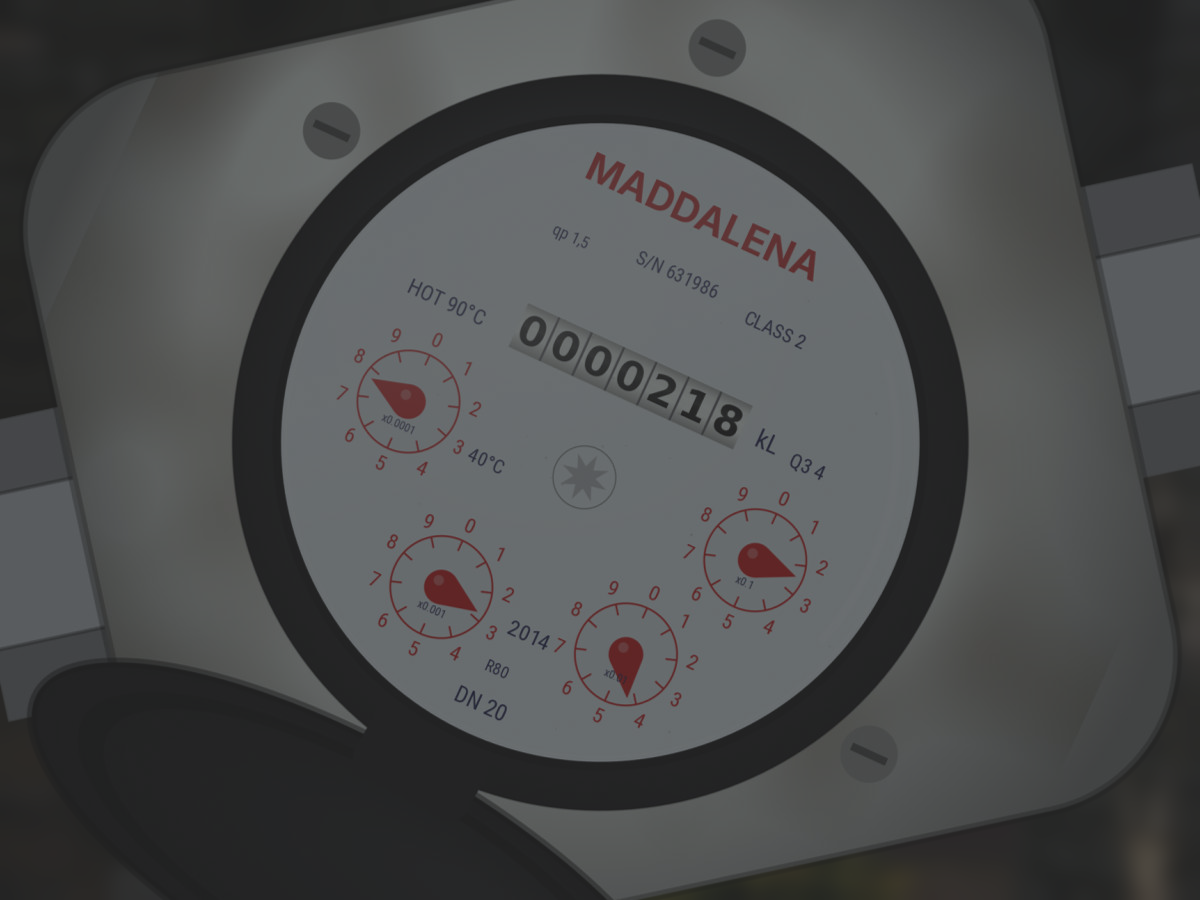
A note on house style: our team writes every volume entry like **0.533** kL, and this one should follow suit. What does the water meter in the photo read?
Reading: **218.2427** kL
